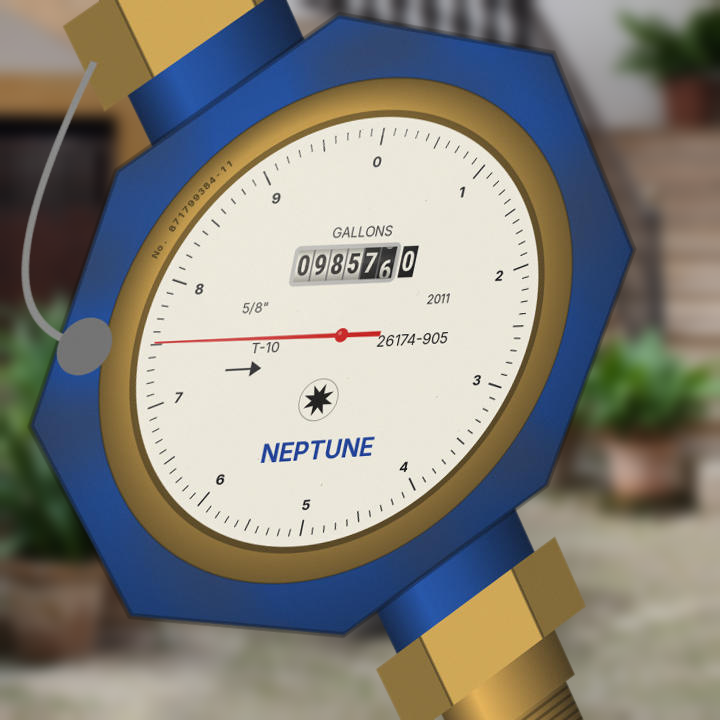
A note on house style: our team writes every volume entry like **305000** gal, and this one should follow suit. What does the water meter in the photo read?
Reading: **985757.5** gal
